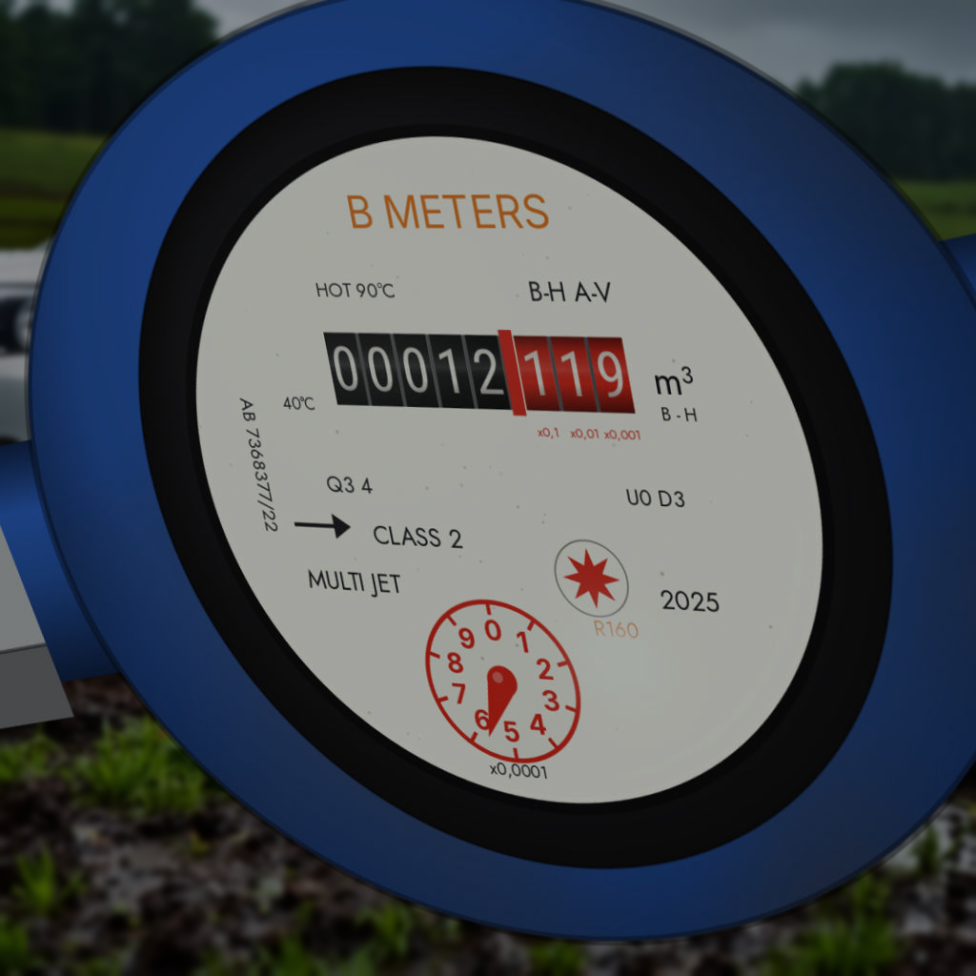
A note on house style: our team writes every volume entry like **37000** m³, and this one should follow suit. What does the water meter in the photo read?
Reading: **12.1195** m³
